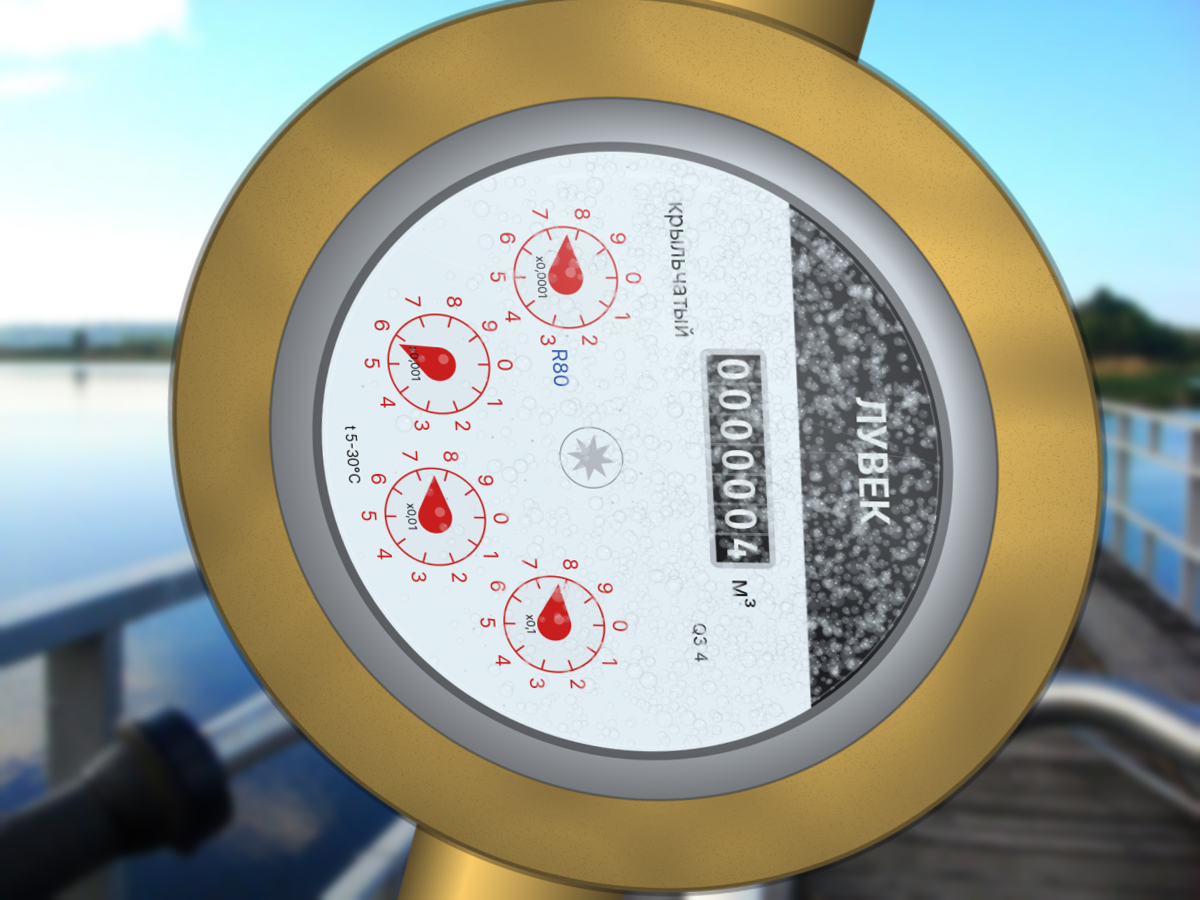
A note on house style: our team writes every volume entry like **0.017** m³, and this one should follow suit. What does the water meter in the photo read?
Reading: **4.7757** m³
